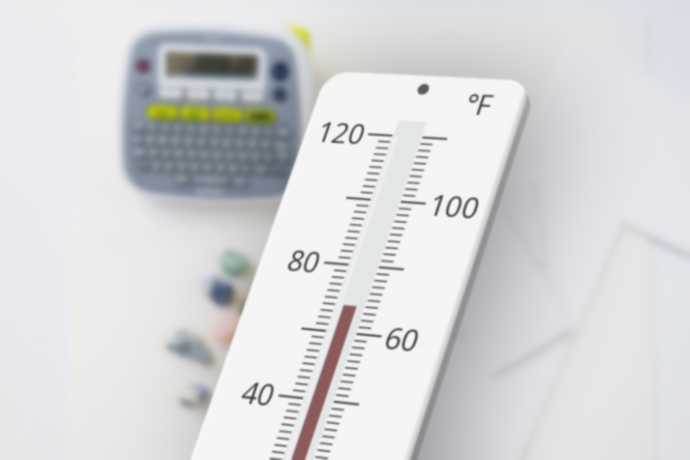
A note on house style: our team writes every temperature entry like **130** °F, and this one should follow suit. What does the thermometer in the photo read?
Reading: **68** °F
